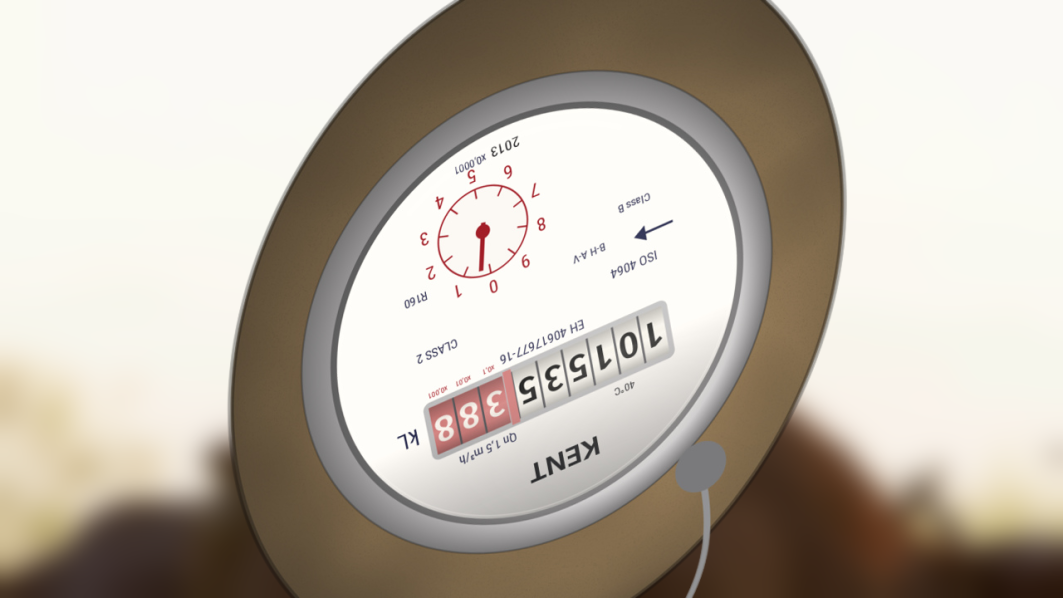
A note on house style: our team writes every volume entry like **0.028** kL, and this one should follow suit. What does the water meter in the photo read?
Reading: **101535.3880** kL
